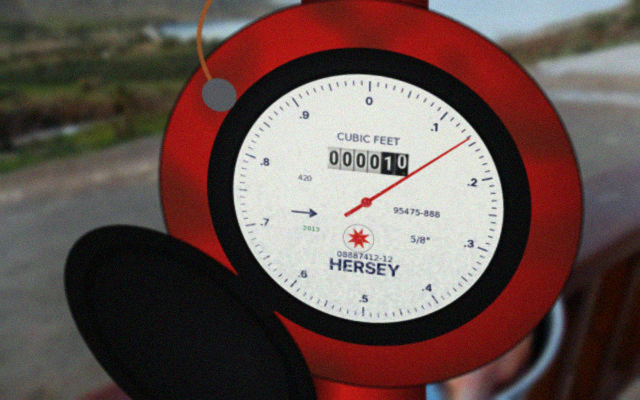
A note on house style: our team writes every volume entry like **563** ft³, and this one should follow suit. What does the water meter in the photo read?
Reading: **10.14** ft³
